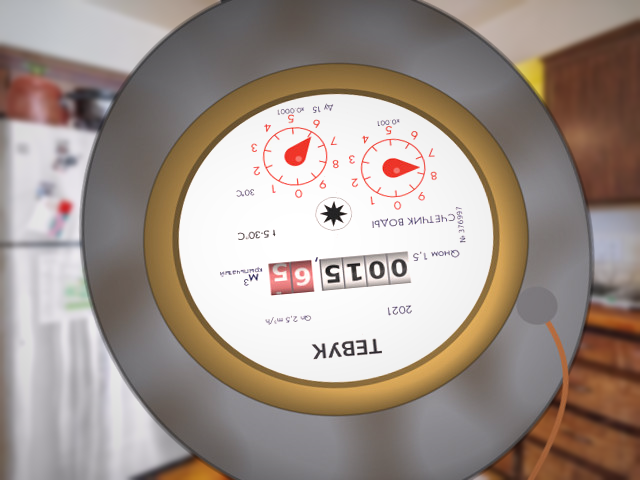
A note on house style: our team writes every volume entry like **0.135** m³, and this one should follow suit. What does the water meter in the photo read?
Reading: **15.6476** m³
